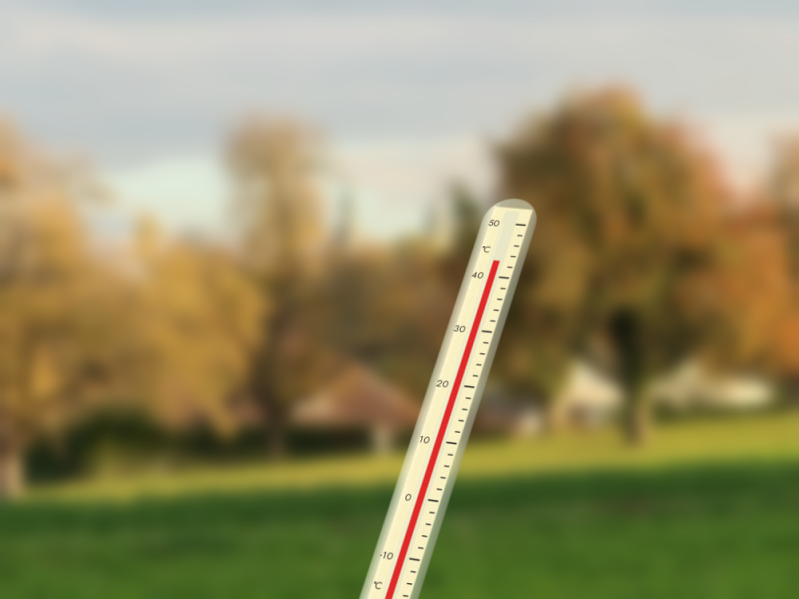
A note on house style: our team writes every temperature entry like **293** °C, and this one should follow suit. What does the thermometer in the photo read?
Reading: **43** °C
